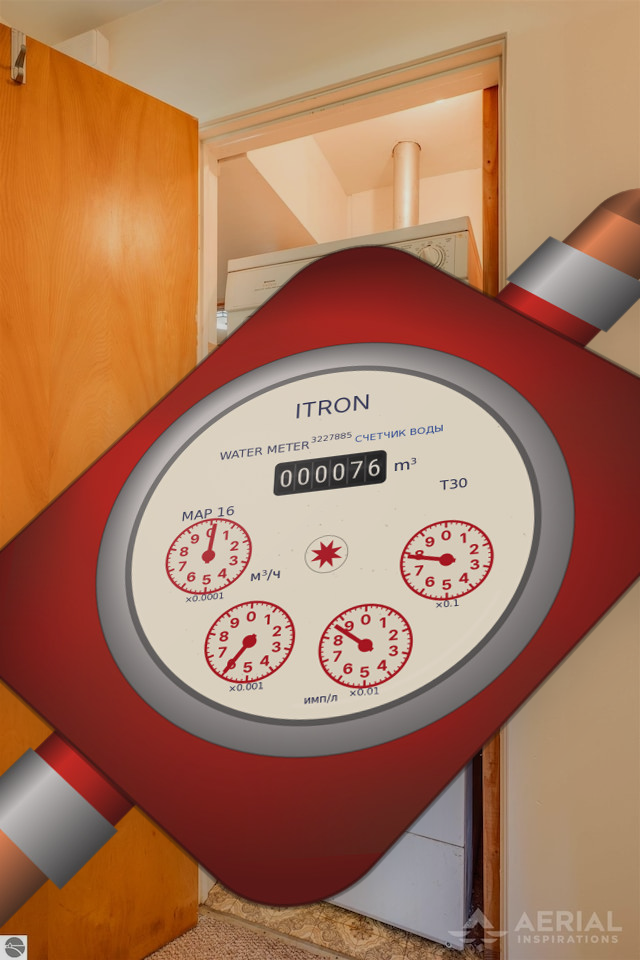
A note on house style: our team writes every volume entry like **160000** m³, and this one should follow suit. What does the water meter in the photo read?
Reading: **76.7860** m³
